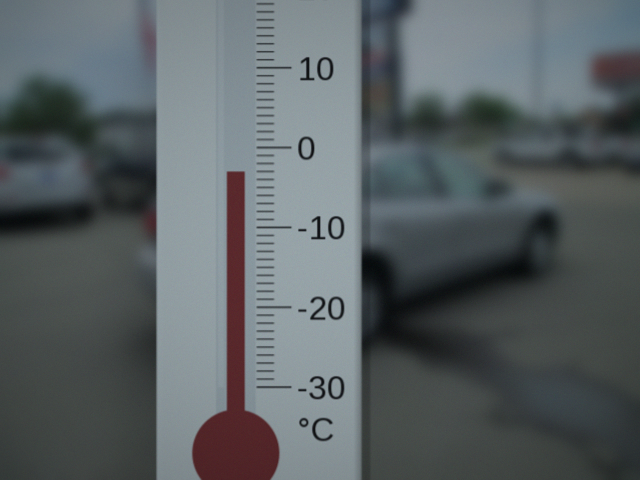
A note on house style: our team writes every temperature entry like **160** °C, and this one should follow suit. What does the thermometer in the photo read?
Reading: **-3** °C
